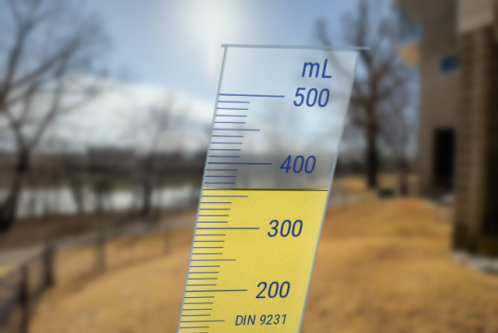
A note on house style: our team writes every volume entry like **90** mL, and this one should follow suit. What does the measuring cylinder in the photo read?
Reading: **360** mL
